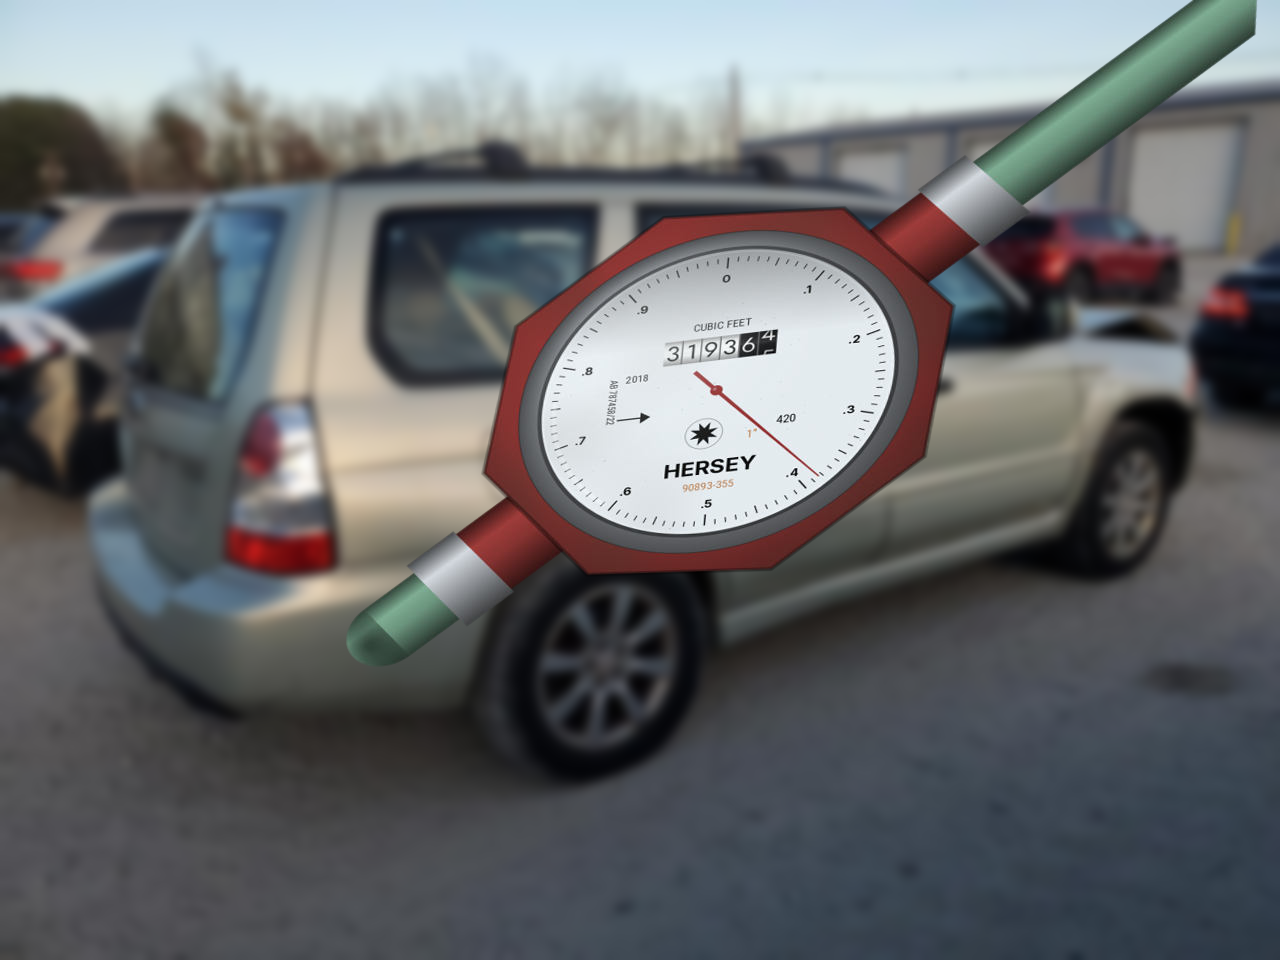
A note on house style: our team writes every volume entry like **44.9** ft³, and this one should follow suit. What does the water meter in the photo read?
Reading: **319364.38** ft³
